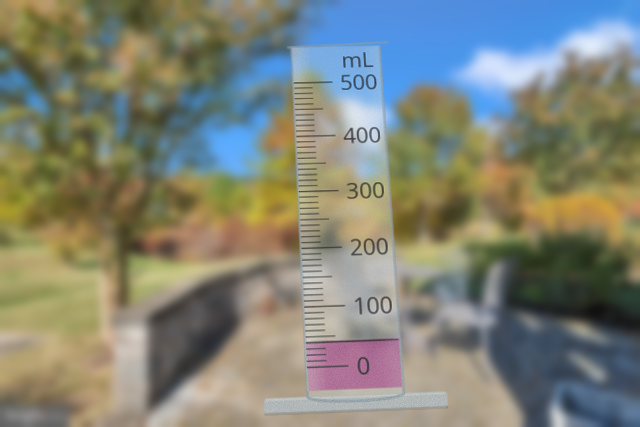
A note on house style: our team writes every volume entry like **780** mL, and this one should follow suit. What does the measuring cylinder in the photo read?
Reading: **40** mL
